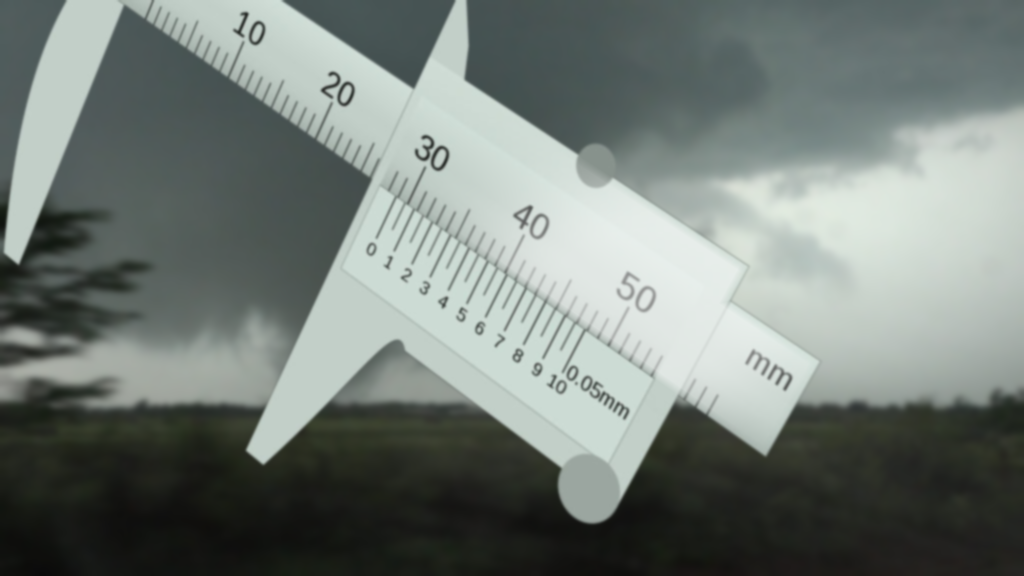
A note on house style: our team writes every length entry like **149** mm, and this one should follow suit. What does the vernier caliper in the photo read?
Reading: **28.8** mm
